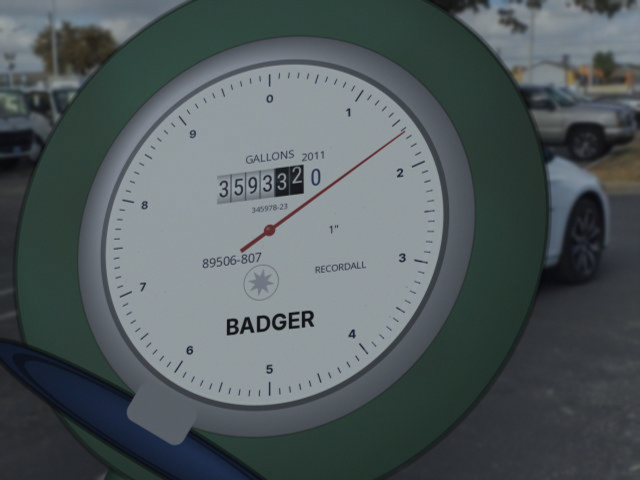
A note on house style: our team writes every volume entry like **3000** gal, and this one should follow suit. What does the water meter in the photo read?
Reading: **3593321.6** gal
